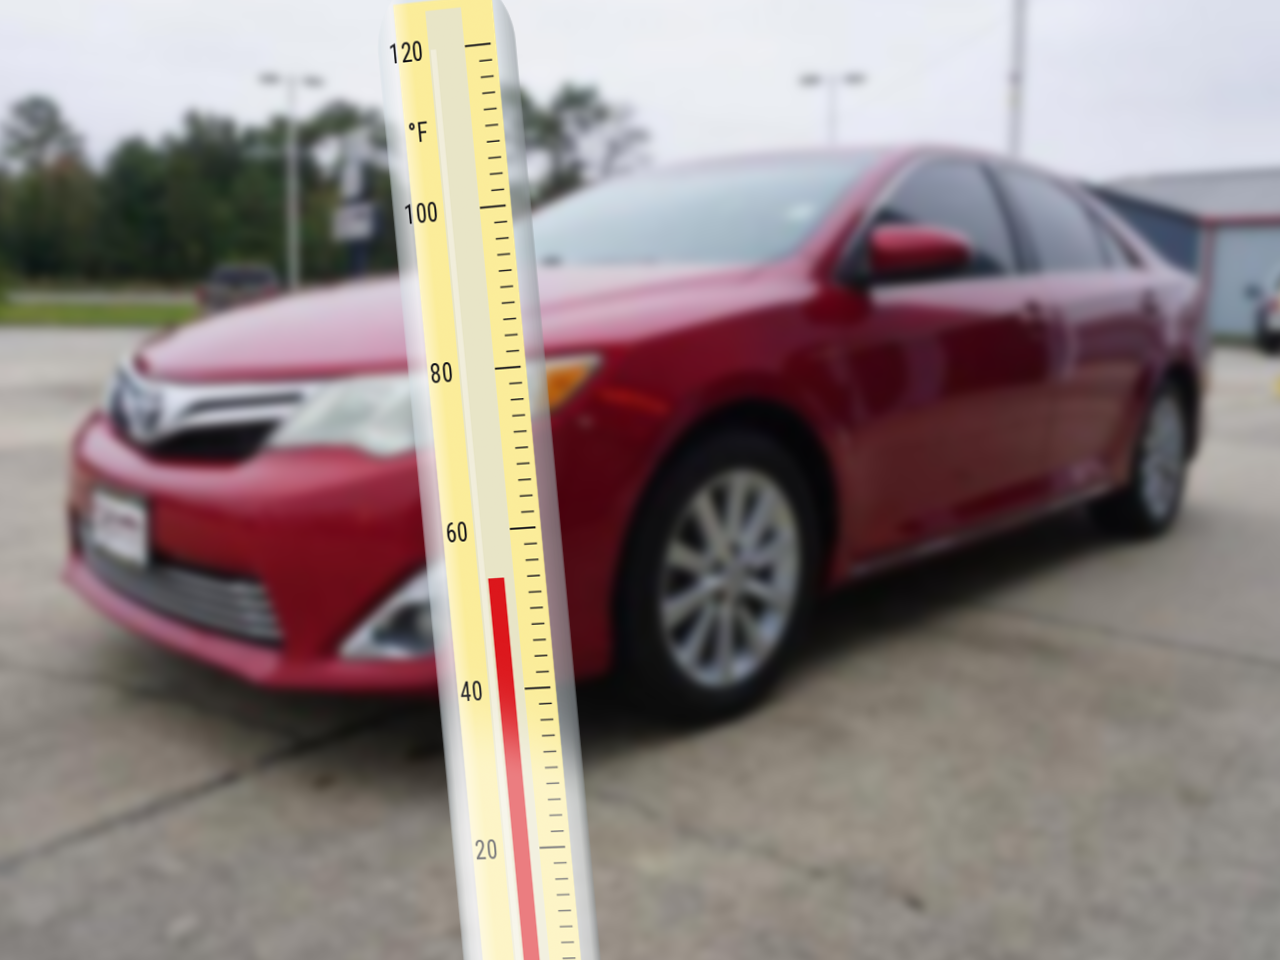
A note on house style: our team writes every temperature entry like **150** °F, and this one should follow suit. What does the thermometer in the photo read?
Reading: **54** °F
